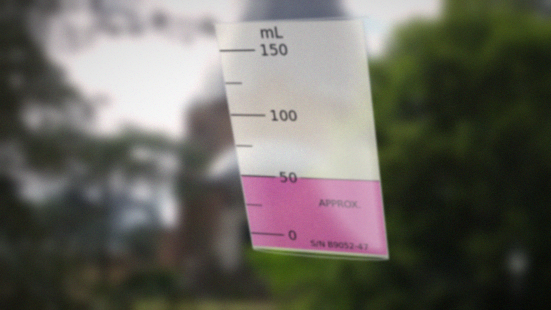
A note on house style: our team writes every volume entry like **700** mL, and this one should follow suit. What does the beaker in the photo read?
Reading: **50** mL
